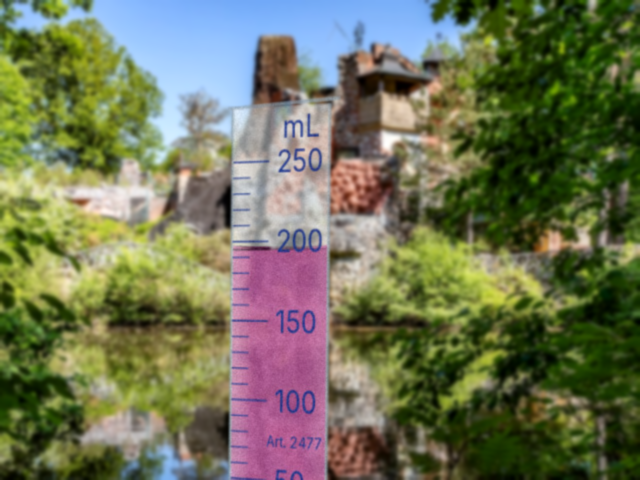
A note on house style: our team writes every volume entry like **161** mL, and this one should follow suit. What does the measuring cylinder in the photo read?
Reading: **195** mL
